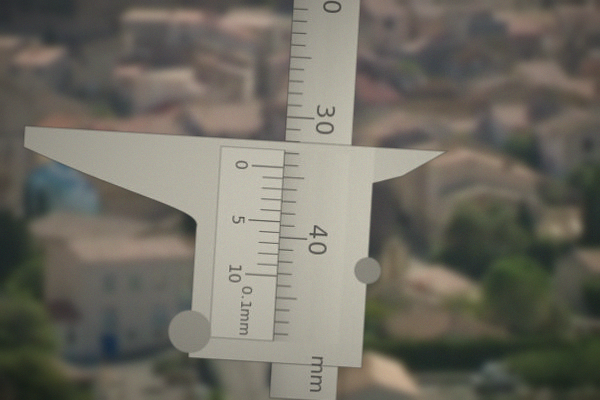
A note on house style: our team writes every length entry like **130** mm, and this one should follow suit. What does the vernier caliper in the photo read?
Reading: **34.2** mm
